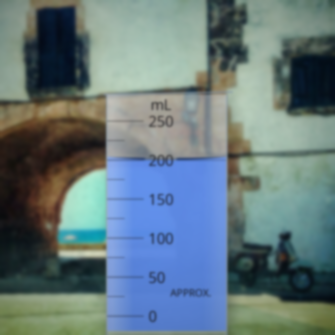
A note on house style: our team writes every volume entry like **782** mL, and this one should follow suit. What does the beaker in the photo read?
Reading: **200** mL
